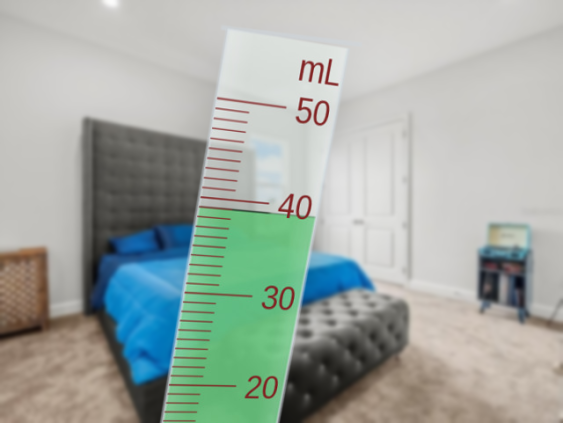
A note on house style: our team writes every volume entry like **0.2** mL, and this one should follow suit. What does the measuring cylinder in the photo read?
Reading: **39** mL
